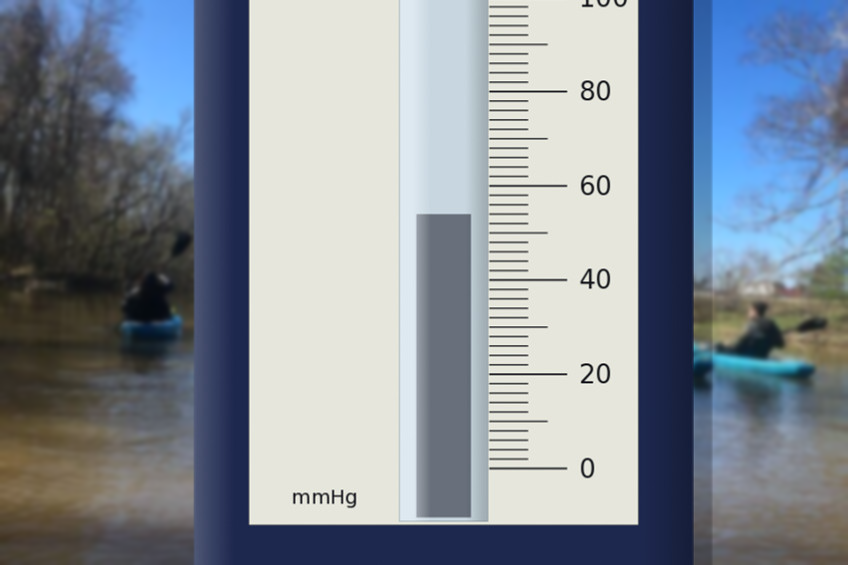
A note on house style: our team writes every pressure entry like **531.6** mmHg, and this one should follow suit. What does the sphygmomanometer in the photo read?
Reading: **54** mmHg
